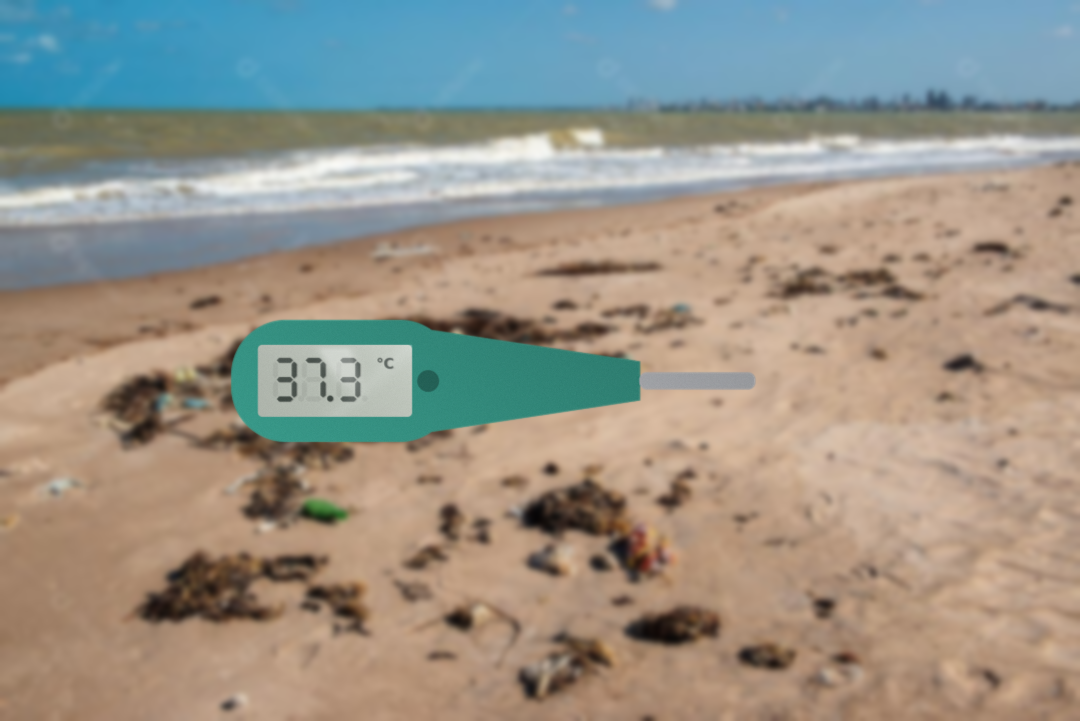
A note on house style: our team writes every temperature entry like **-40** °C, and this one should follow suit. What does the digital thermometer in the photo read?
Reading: **37.3** °C
